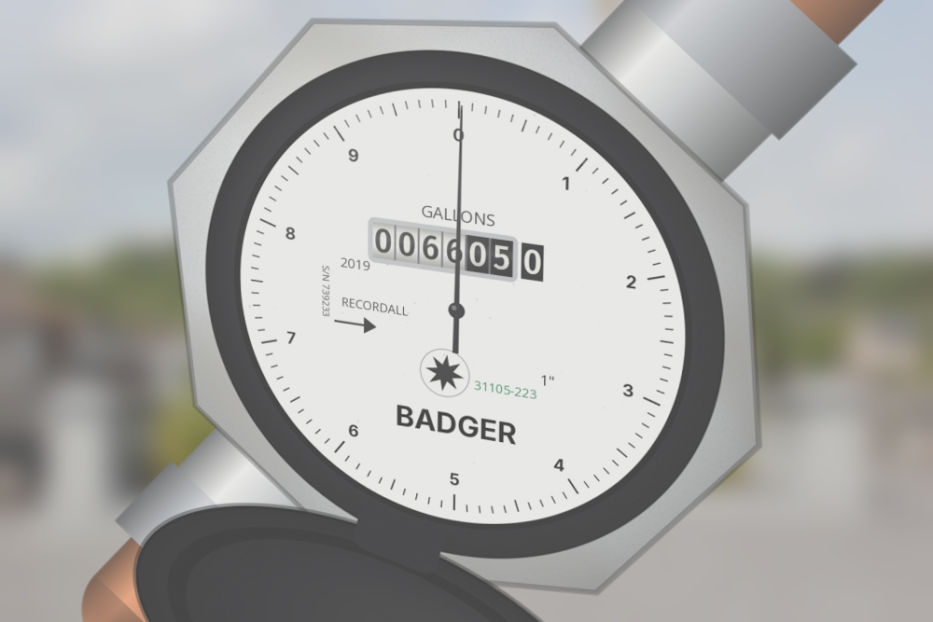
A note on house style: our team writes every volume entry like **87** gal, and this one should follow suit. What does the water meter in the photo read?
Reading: **66050.0** gal
